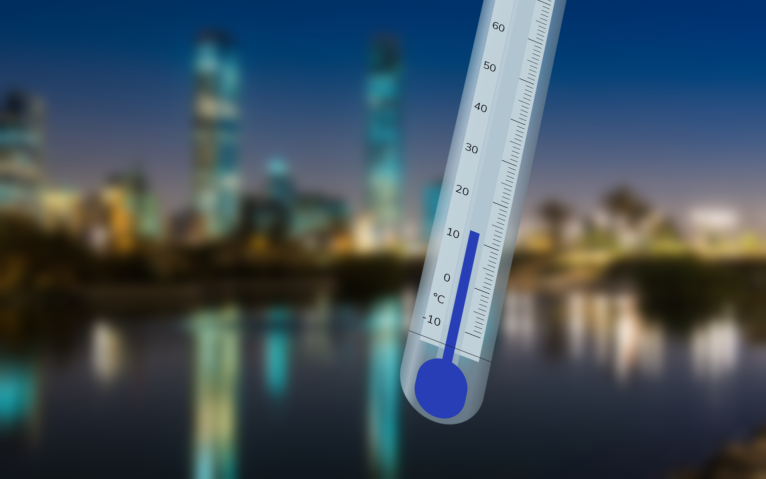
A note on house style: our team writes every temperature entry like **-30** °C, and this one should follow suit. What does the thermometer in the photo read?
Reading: **12** °C
